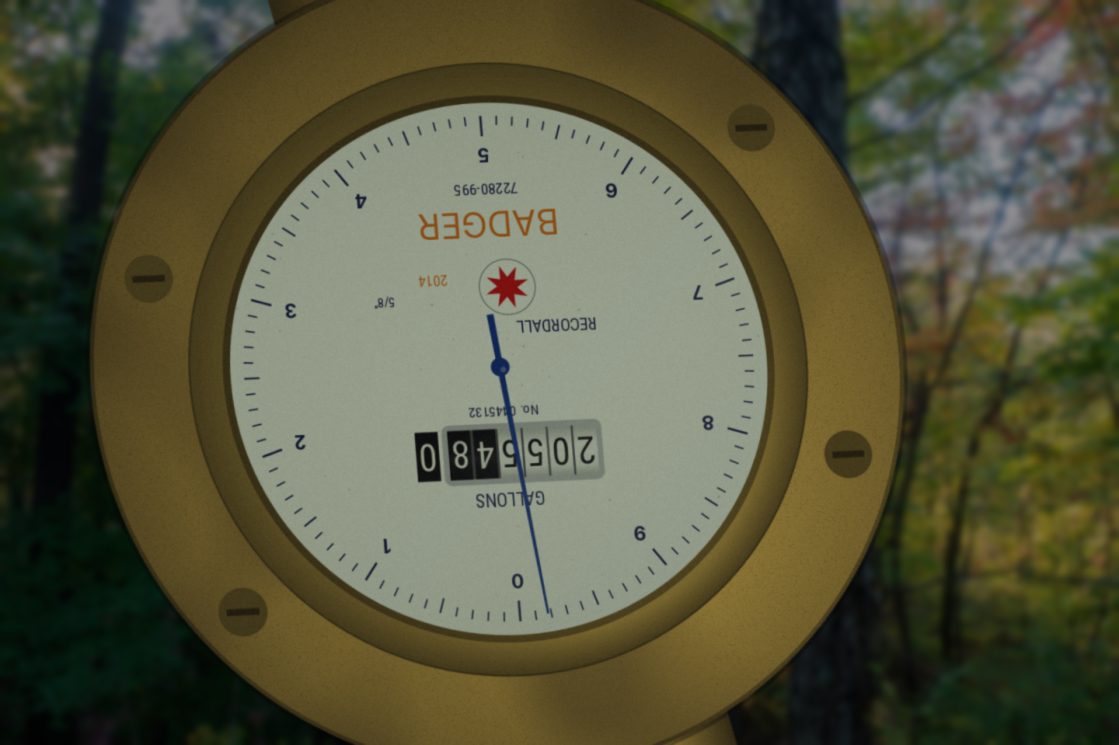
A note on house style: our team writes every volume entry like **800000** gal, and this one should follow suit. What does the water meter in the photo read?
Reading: **2055479.8** gal
